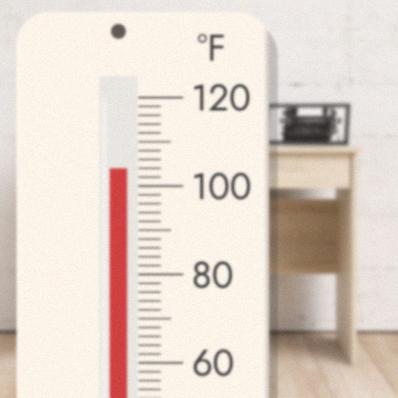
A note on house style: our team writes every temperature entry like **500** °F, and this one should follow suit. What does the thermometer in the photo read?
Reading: **104** °F
